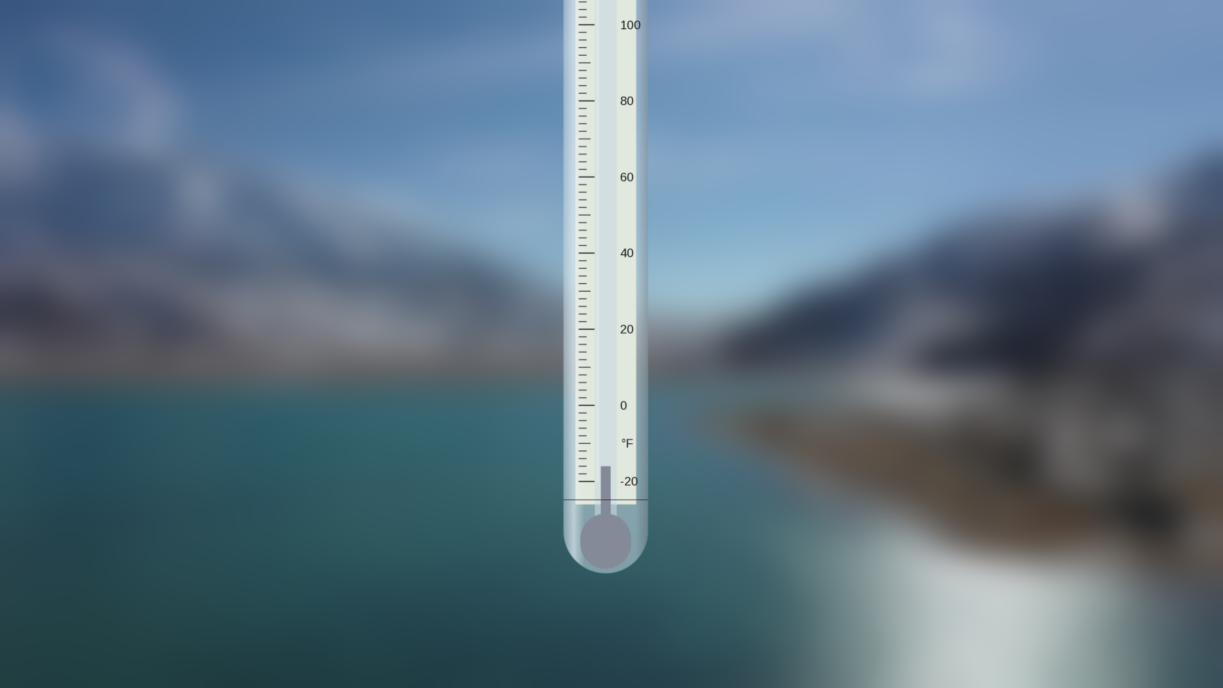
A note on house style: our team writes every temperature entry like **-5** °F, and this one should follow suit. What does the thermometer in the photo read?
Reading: **-16** °F
